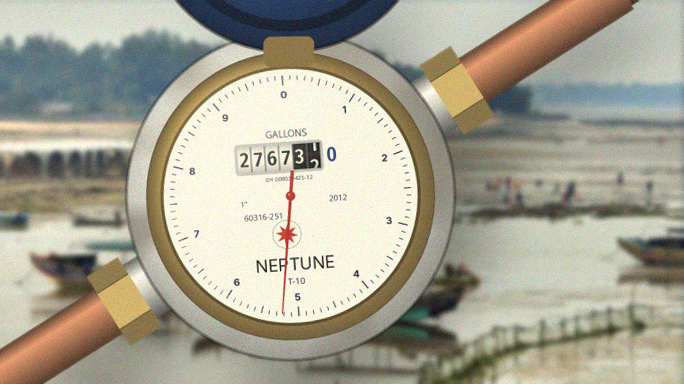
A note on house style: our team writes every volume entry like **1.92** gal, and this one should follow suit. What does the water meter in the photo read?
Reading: **2767315.2** gal
